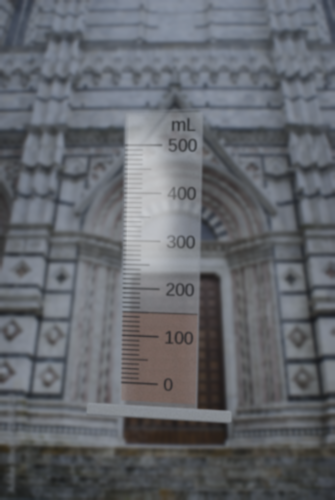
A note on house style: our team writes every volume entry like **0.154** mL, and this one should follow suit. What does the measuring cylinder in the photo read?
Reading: **150** mL
